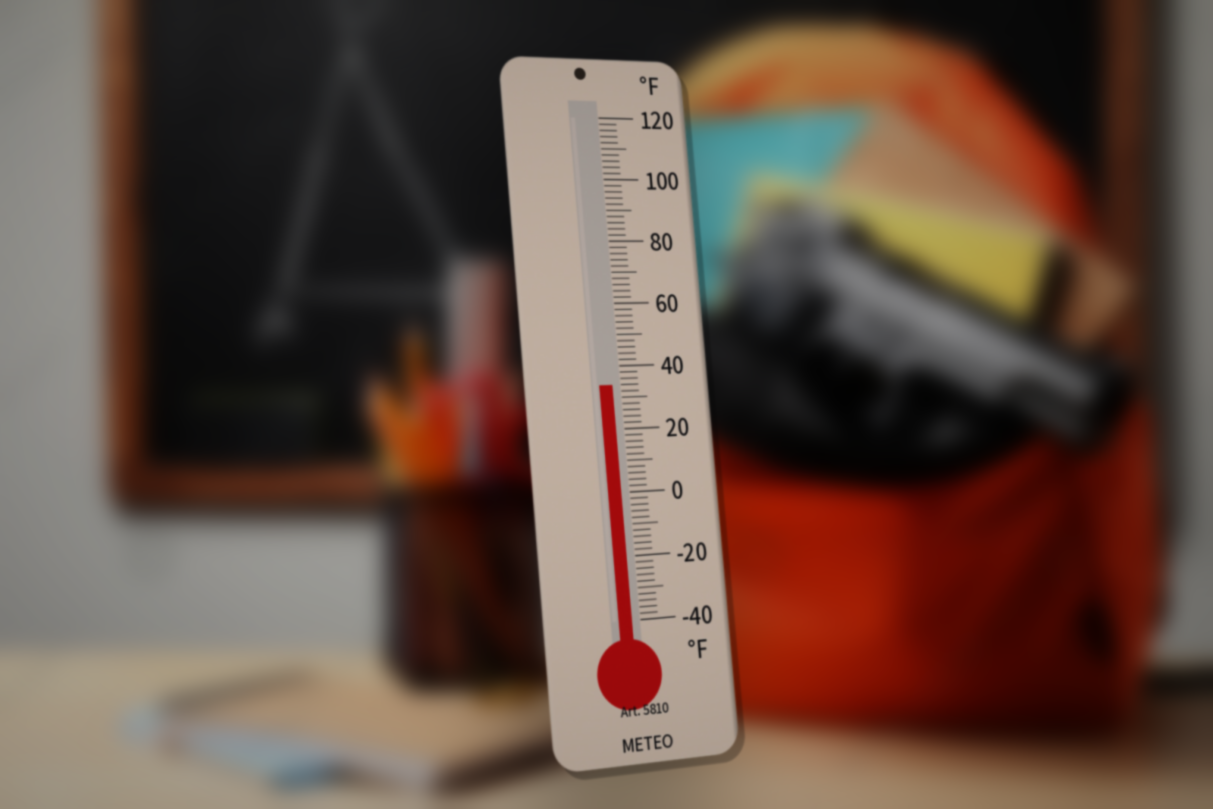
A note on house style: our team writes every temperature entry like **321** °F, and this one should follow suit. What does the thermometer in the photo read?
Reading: **34** °F
